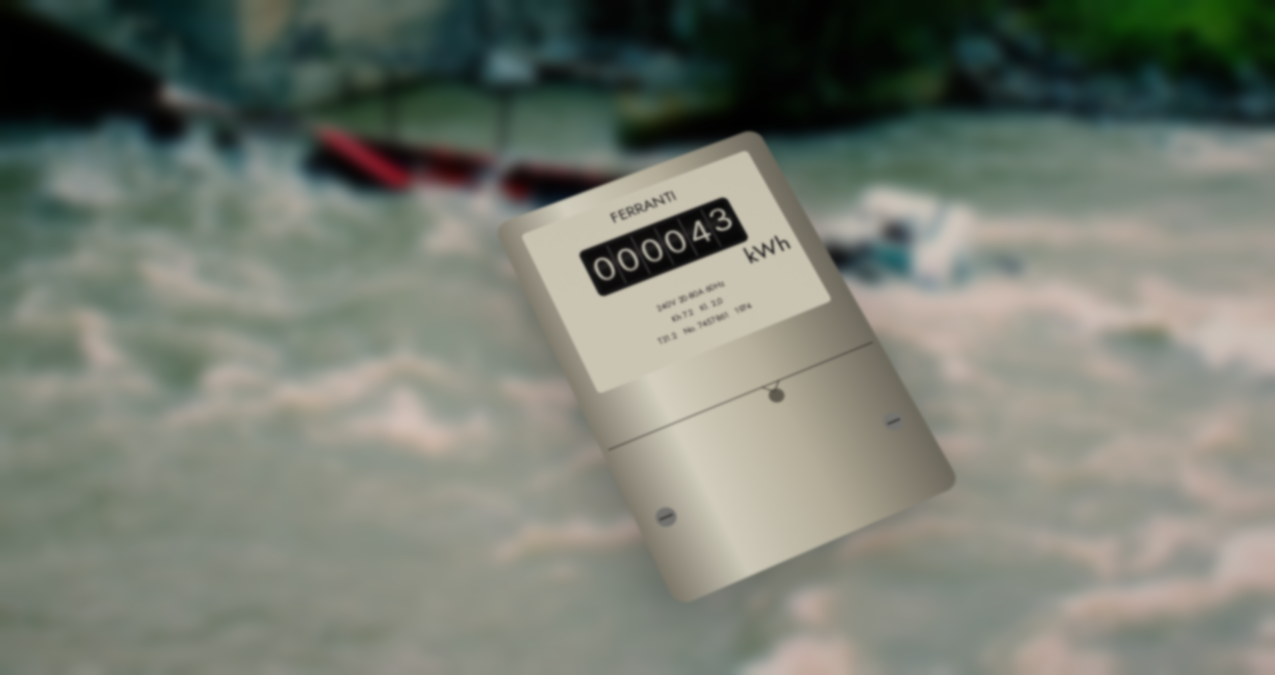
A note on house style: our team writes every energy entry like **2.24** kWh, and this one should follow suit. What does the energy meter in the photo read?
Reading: **43** kWh
